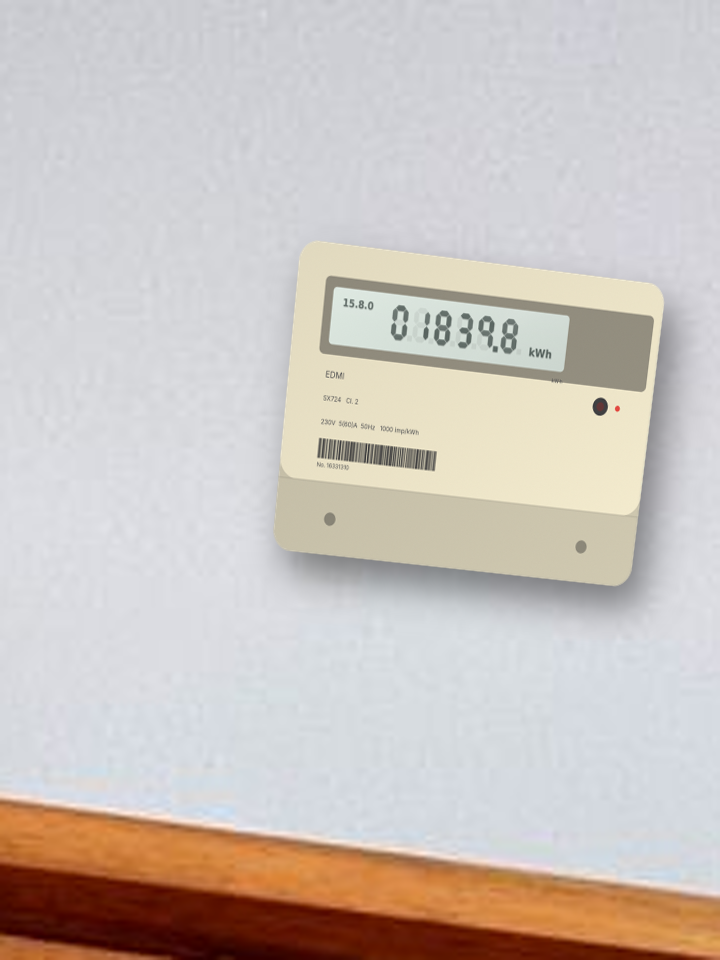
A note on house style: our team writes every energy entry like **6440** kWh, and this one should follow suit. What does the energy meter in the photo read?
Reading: **1839.8** kWh
